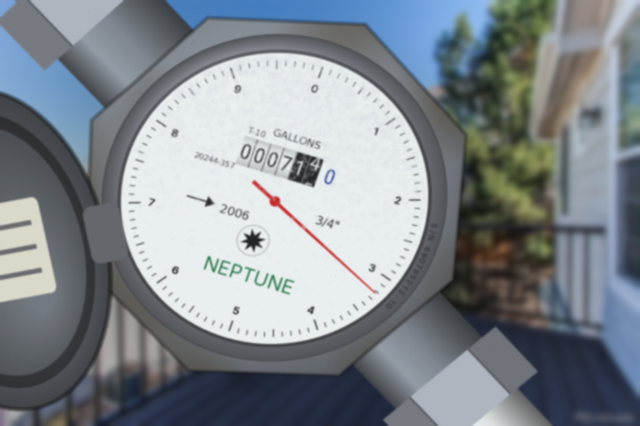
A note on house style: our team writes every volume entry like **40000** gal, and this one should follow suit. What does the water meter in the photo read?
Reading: **7143.2** gal
